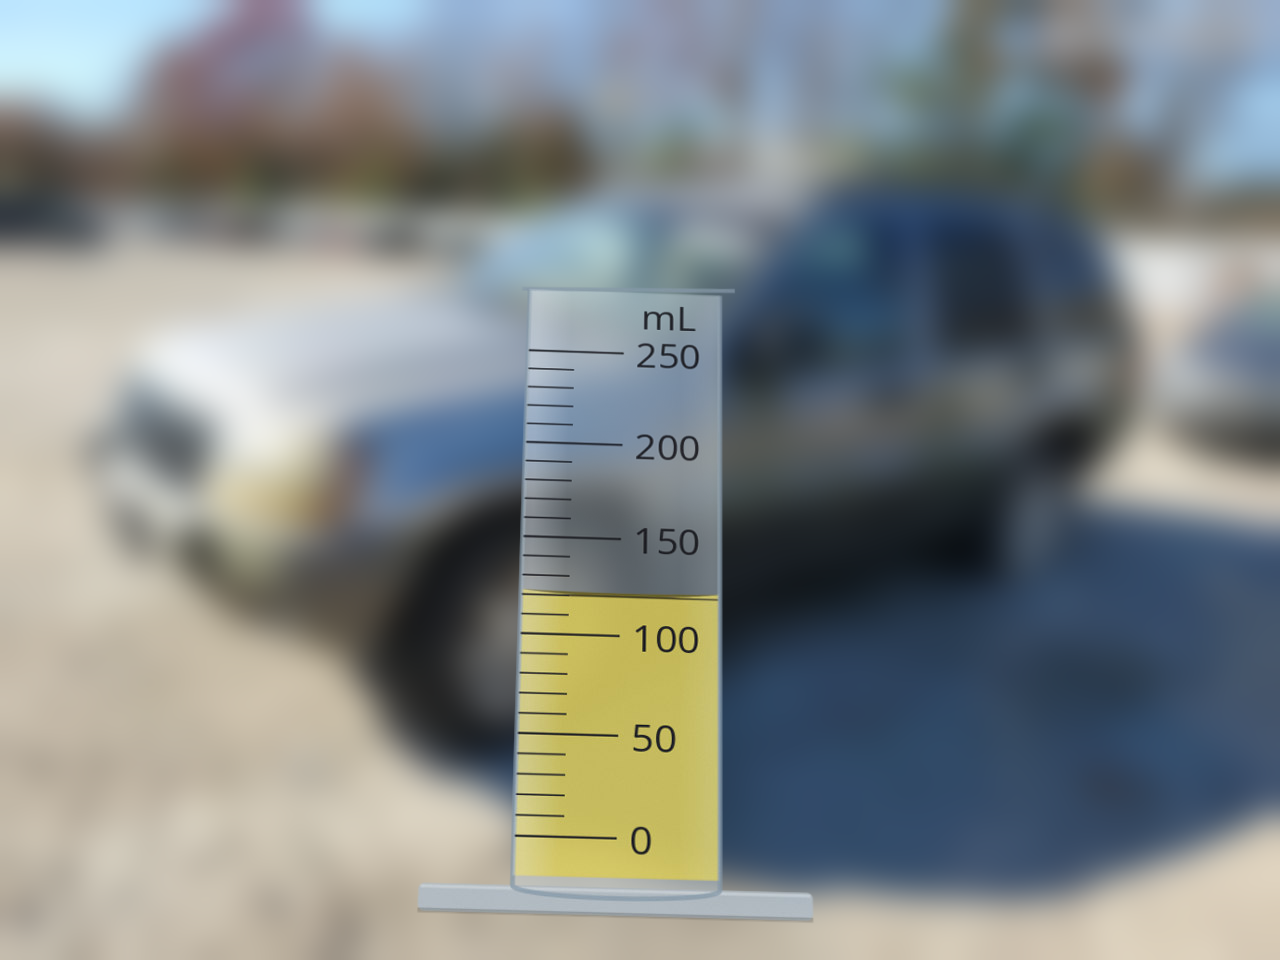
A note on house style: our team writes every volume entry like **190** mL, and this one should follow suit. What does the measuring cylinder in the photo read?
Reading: **120** mL
